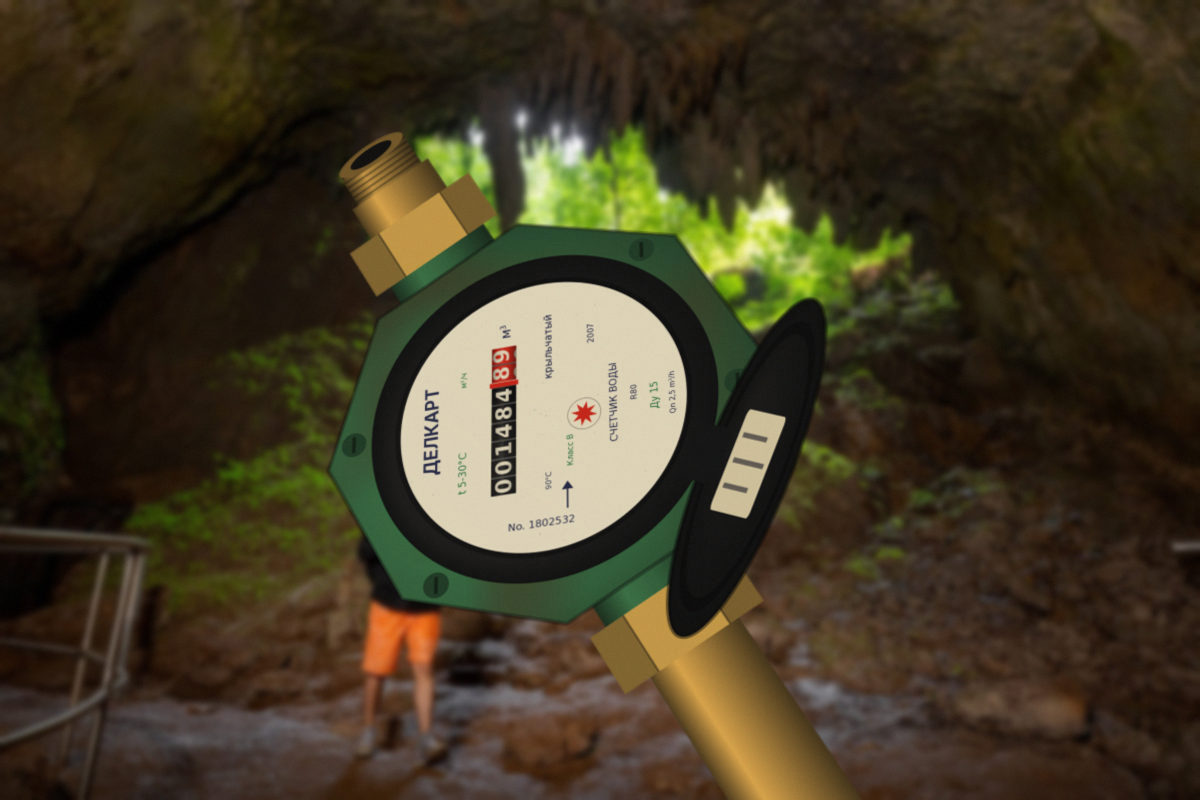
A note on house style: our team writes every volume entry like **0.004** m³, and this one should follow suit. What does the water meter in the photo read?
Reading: **1484.89** m³
